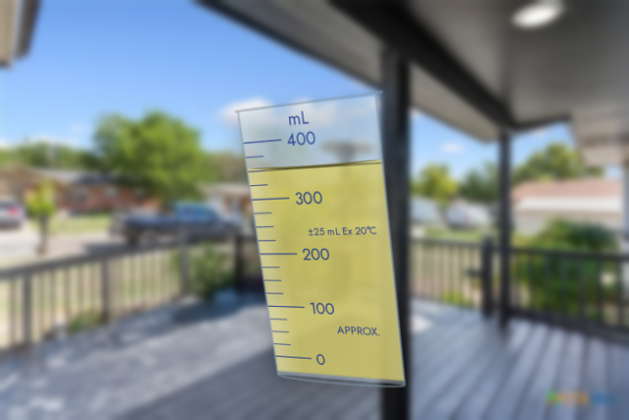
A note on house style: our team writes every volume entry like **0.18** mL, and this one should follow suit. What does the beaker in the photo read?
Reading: **350** mL
